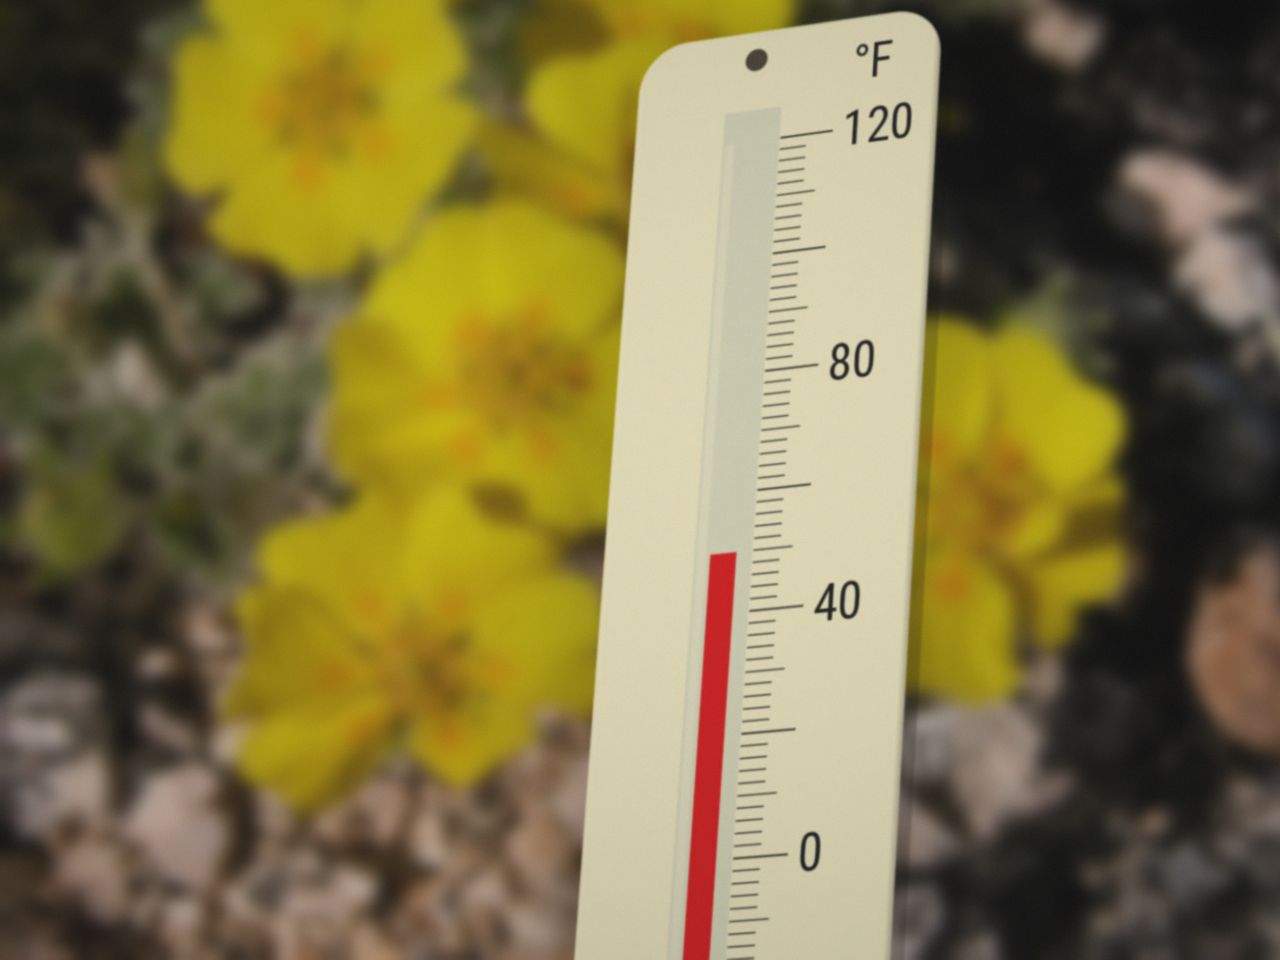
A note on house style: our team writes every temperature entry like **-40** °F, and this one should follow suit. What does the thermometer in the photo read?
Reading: **50** °F
